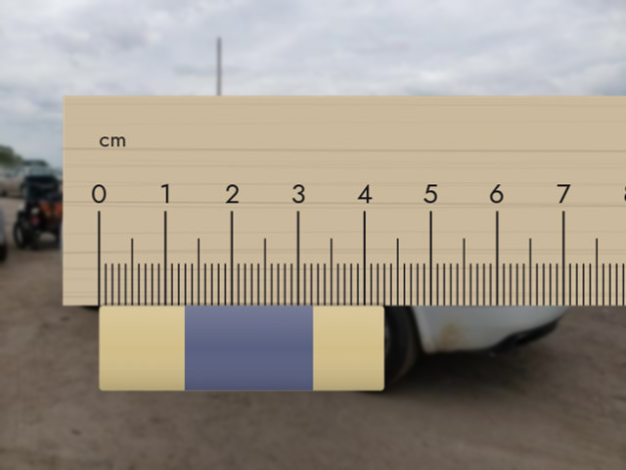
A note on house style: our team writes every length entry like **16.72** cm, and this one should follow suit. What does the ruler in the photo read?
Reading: **4.3** cm
